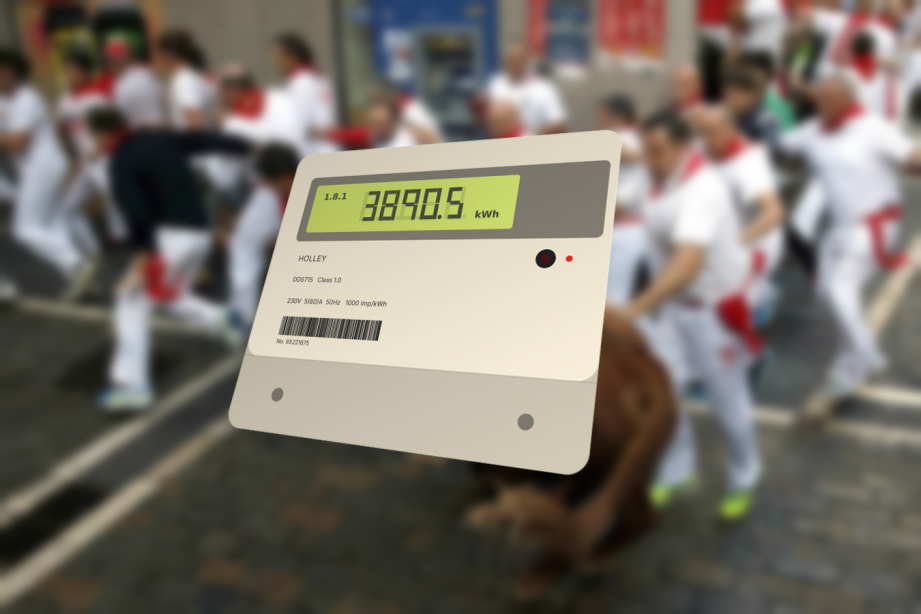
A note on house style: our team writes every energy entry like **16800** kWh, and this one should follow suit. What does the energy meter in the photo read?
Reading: **3890.5** kWh
